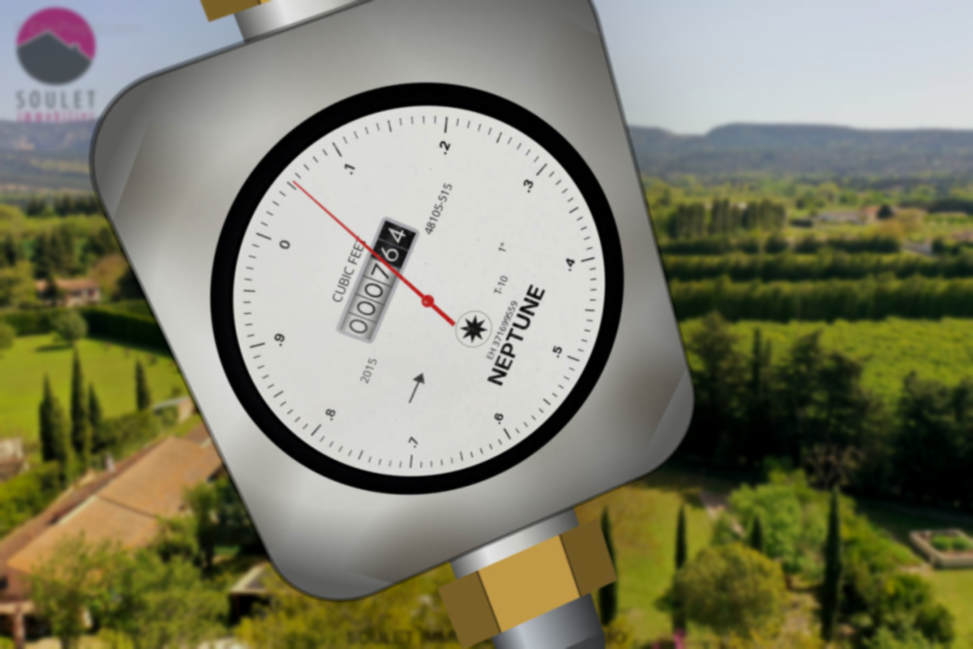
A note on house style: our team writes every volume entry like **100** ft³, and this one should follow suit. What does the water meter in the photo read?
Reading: **764.05** ft³
